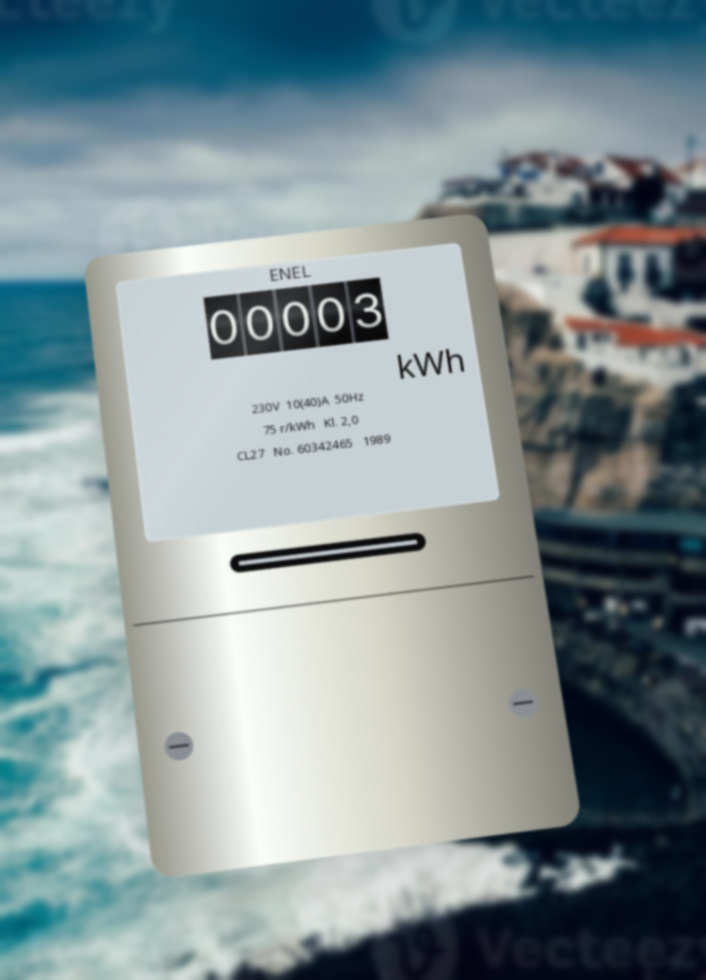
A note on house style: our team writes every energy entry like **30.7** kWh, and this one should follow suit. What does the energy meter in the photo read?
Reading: **3** kWh
